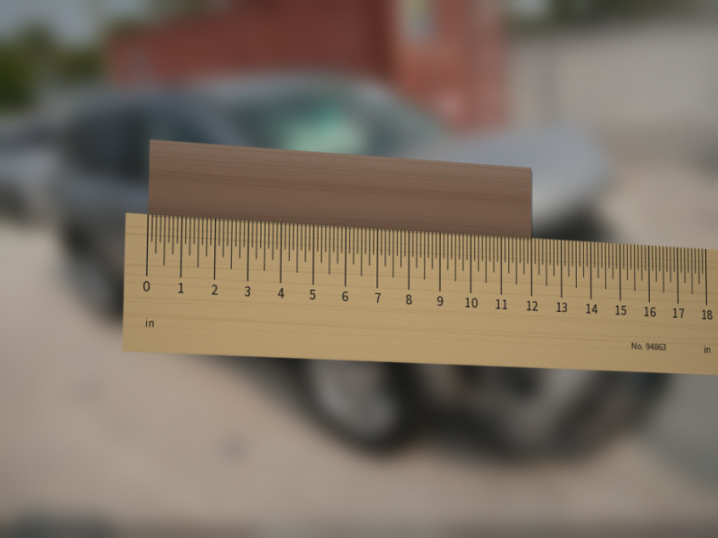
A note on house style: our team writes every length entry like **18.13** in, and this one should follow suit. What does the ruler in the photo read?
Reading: **12** in
